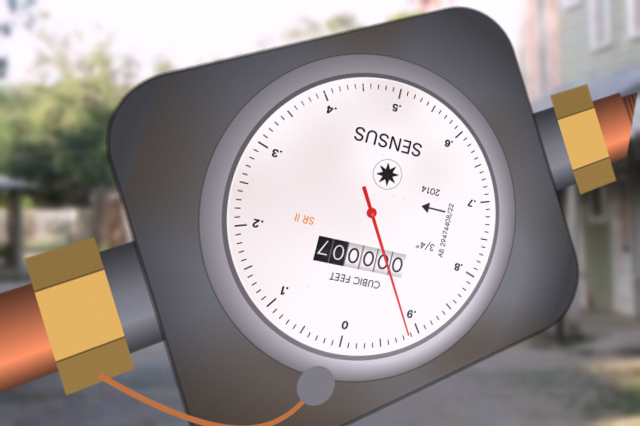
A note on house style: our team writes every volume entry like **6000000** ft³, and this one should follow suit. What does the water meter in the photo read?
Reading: **6.91** ft³
